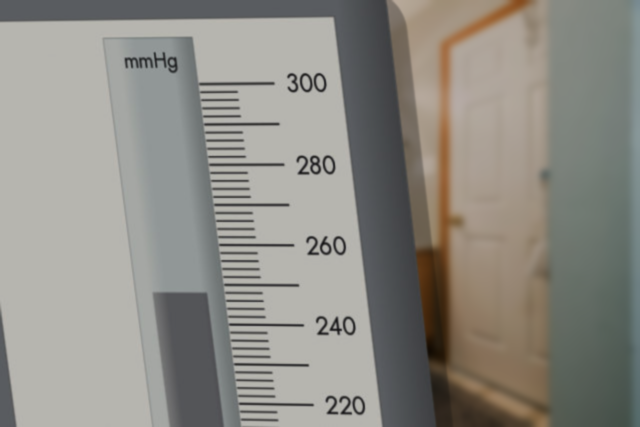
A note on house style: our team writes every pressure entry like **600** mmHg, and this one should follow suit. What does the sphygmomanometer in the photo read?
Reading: **248** mmHg
